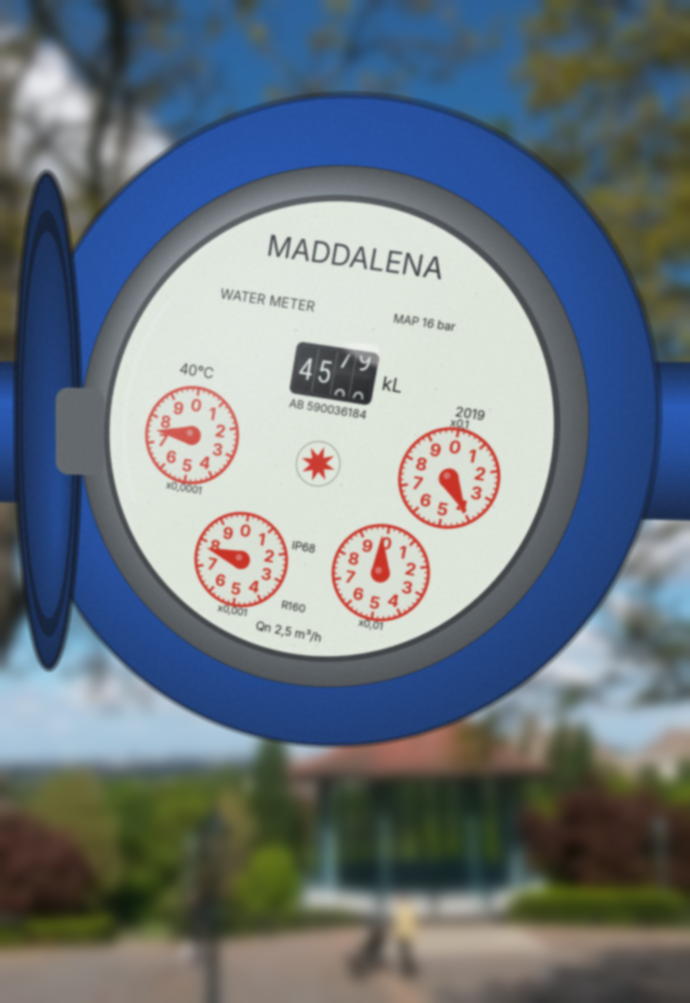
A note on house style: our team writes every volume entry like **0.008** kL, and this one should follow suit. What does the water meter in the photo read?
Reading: **4579.3977** kL
